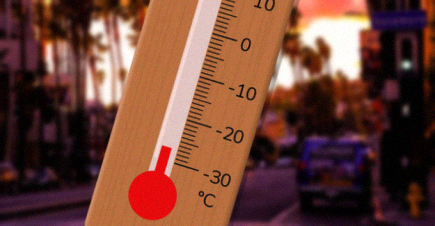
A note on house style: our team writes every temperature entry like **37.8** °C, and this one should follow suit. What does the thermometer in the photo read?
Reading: **-27** °C
